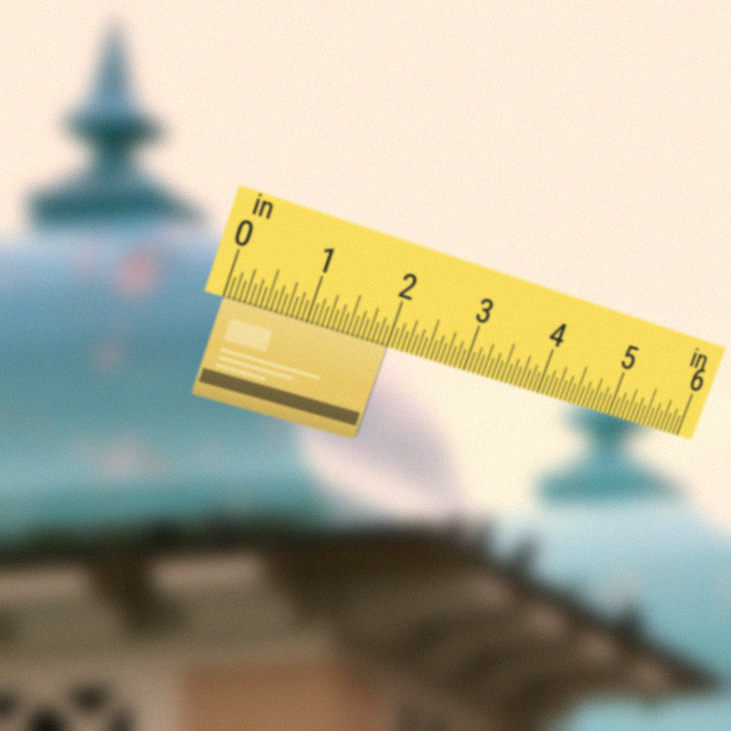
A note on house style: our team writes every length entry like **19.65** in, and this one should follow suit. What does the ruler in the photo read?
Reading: **2** in
